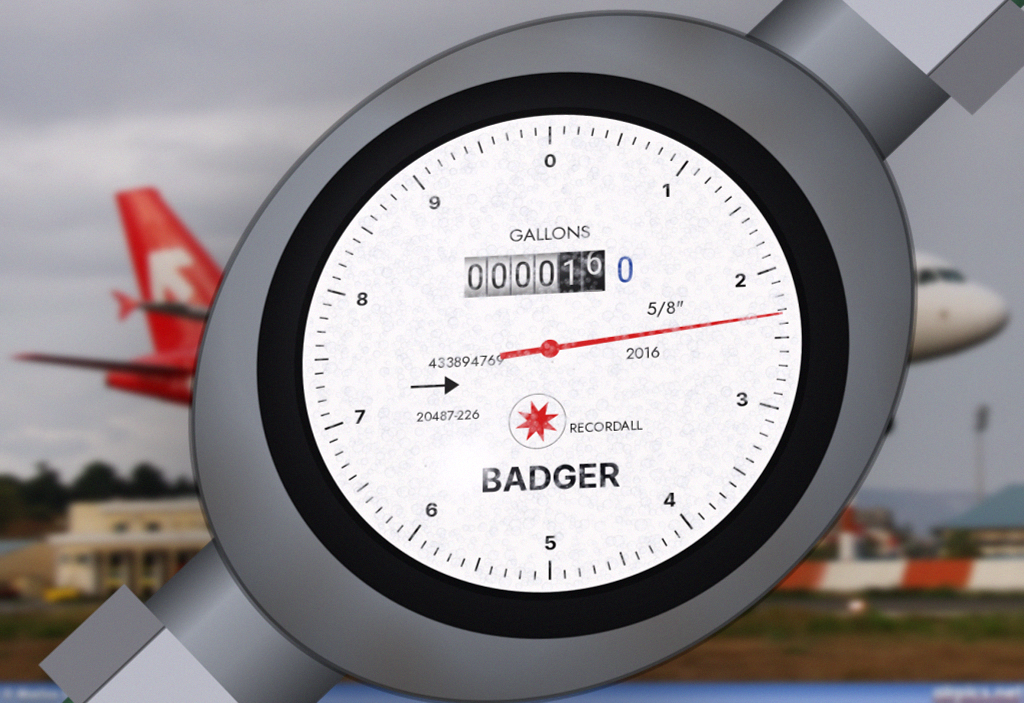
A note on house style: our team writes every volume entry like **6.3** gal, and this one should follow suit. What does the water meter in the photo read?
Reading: **162.3** gal
